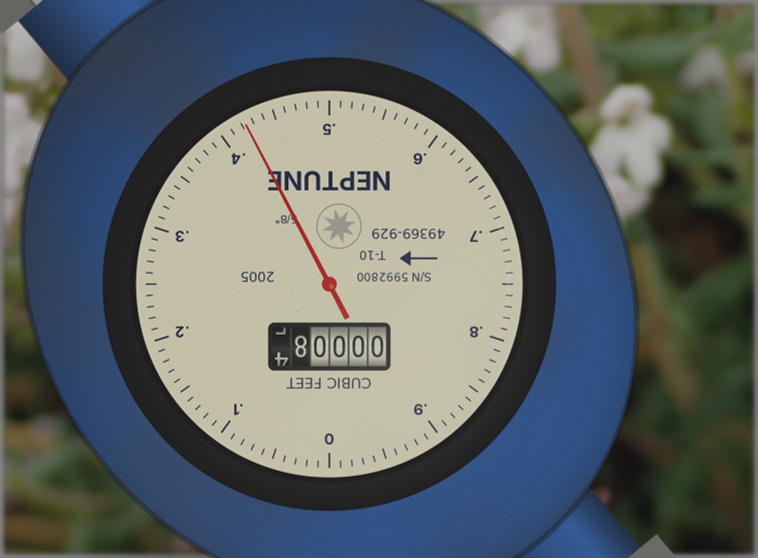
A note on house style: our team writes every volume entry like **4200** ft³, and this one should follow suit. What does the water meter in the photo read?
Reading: **84.42** ft³
